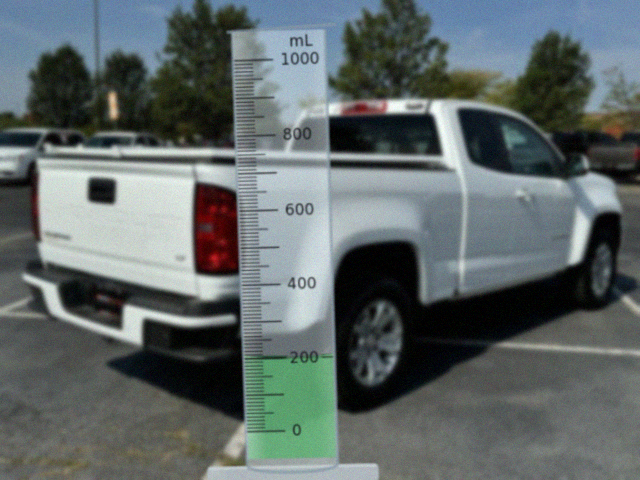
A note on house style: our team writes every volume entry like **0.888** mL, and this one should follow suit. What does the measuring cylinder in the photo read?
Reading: **200** mL
